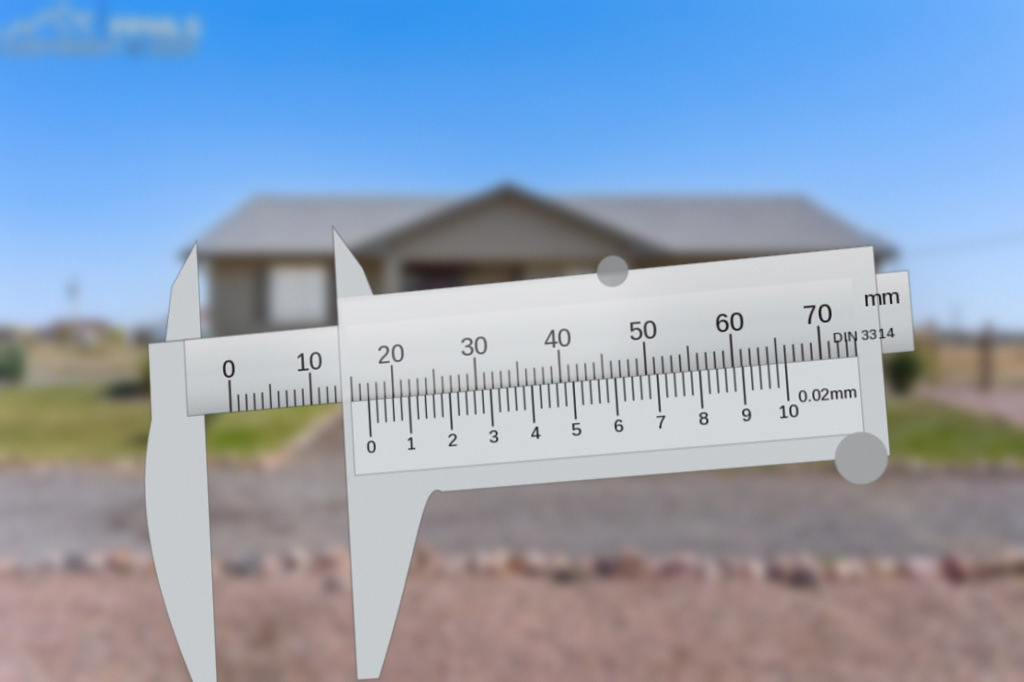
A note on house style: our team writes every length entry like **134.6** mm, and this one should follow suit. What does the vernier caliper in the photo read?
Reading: **17.0** mm
